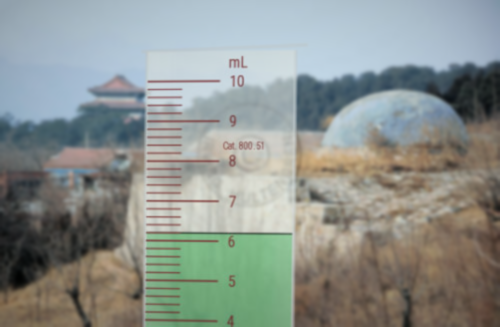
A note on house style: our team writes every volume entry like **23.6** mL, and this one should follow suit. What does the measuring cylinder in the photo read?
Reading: **6.2** mL
